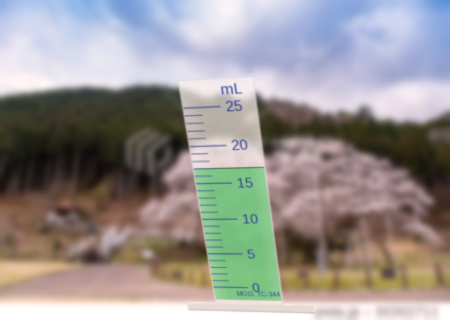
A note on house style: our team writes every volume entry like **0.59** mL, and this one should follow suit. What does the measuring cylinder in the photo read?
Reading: **17** mL
